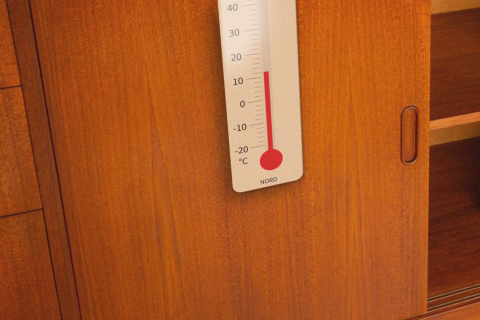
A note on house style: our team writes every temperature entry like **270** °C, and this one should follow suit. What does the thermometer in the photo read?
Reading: **12** °C
